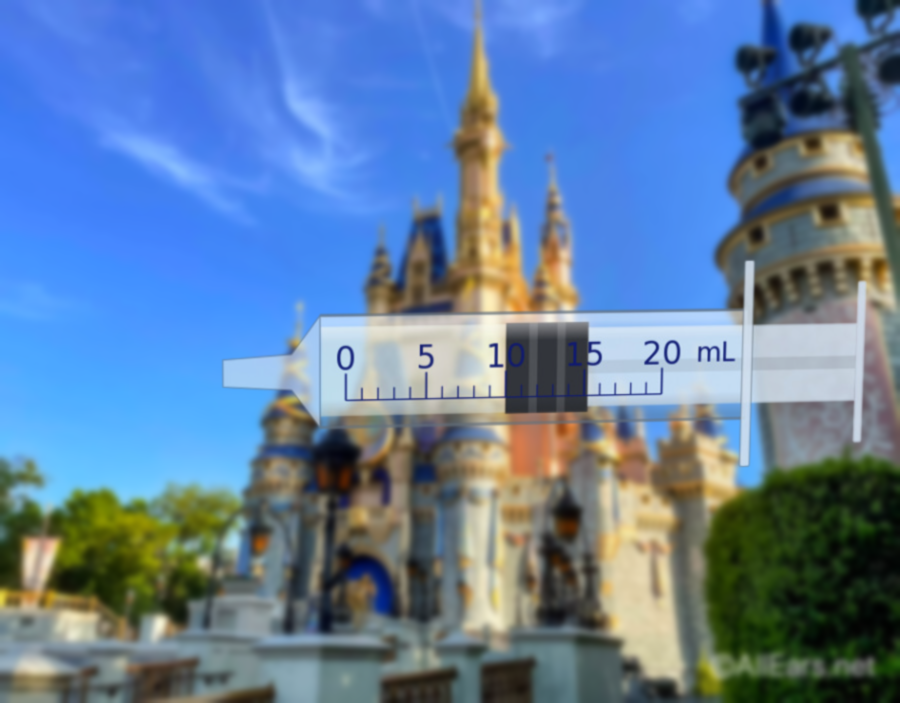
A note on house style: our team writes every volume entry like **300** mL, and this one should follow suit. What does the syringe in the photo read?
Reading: **10** mL
